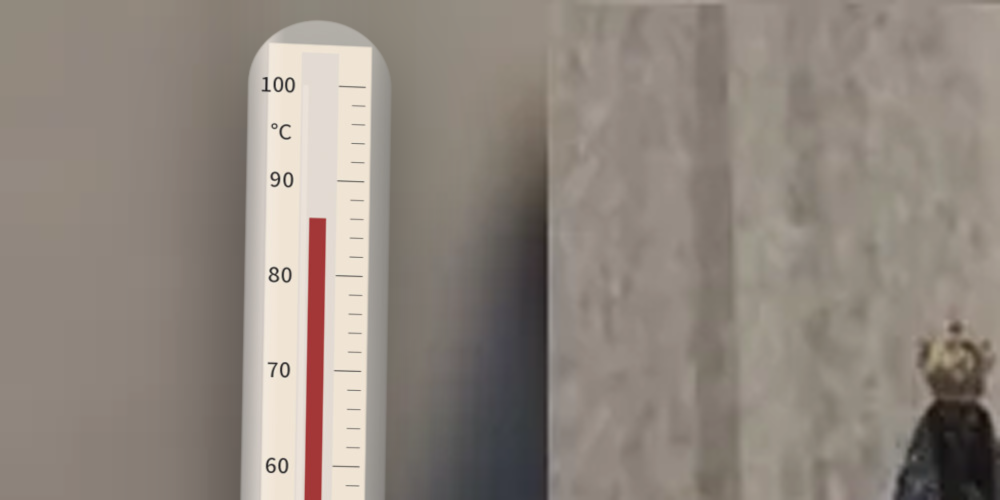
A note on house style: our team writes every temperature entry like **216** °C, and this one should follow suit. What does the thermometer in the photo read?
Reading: **86** °C
